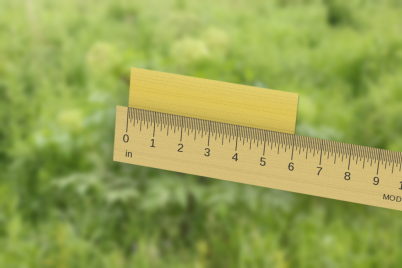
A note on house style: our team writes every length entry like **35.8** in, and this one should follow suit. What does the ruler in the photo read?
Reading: **6** in
